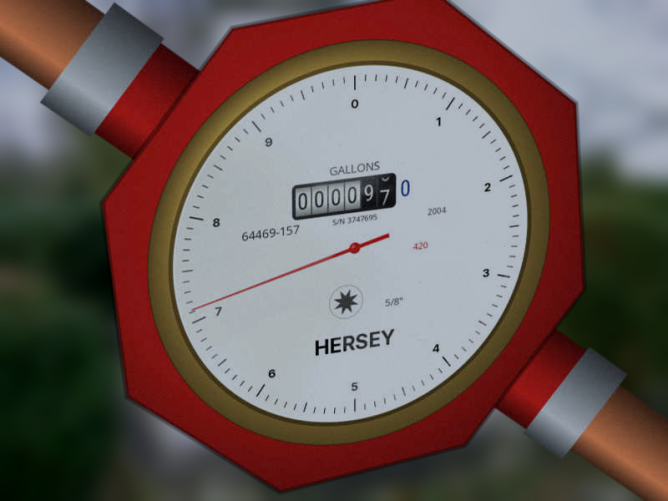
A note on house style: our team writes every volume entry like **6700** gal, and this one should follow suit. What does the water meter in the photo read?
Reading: **967.1** gal
